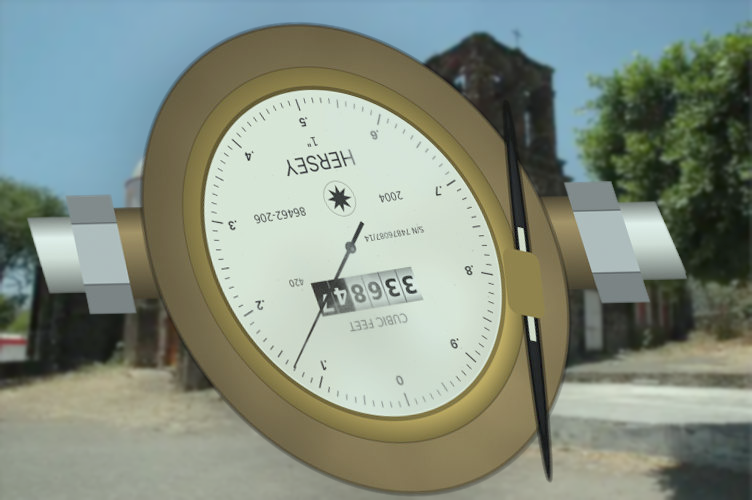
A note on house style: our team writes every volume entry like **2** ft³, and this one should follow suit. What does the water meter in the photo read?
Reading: **336847.13** ft³
